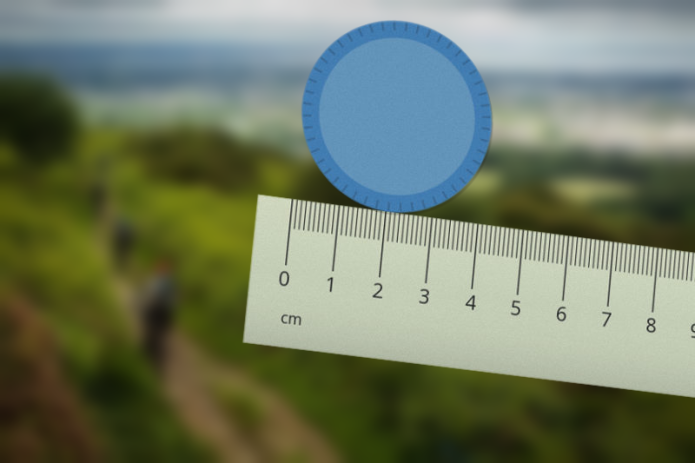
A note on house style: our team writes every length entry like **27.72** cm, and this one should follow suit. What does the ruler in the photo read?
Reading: **4.1** cm
